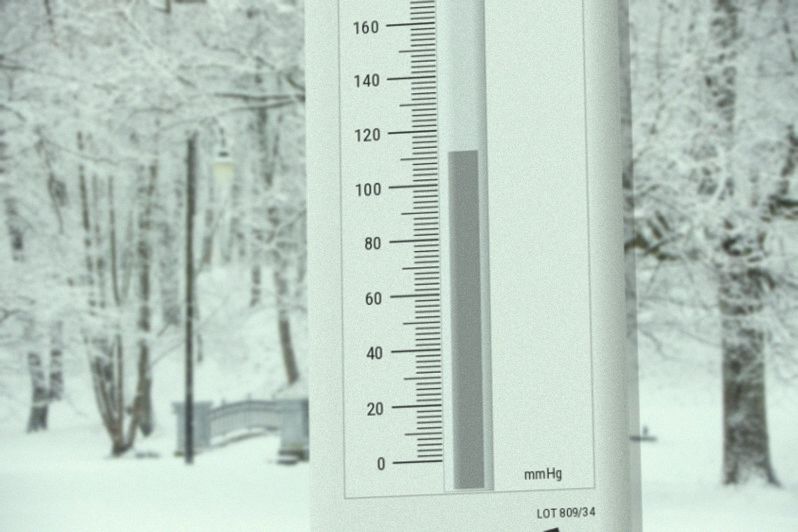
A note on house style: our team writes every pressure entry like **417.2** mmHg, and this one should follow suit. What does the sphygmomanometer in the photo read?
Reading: **112** mmHg
